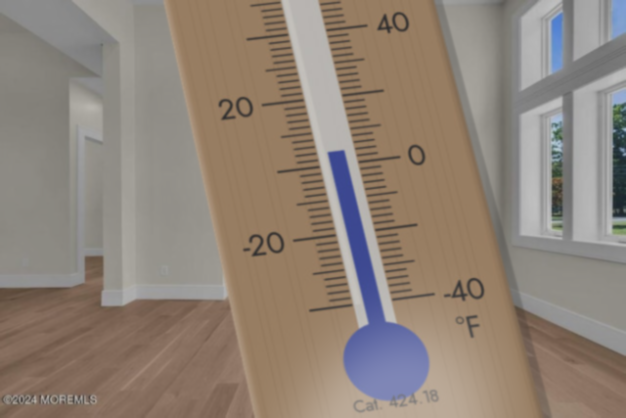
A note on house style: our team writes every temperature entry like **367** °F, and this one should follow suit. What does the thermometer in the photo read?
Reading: **4** °F
